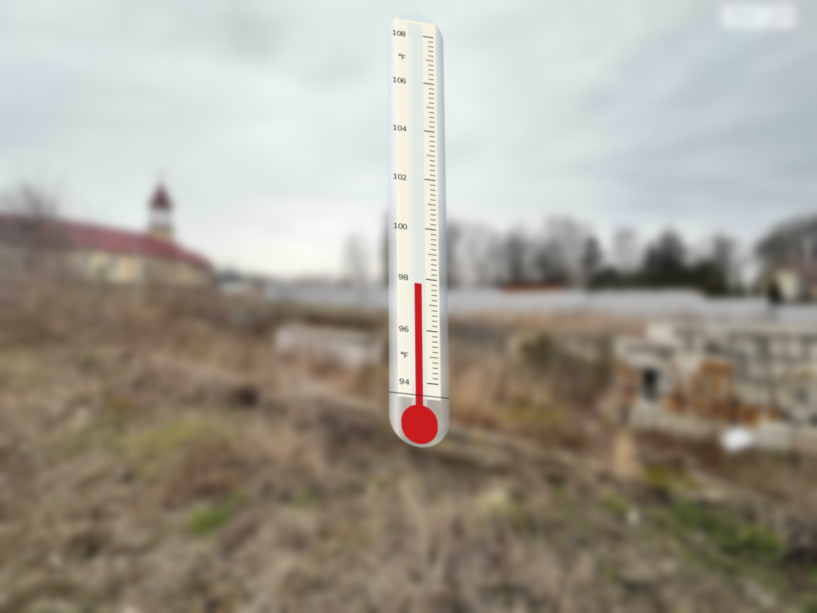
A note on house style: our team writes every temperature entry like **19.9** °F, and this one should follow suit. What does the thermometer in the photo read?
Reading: **97.8** °F
